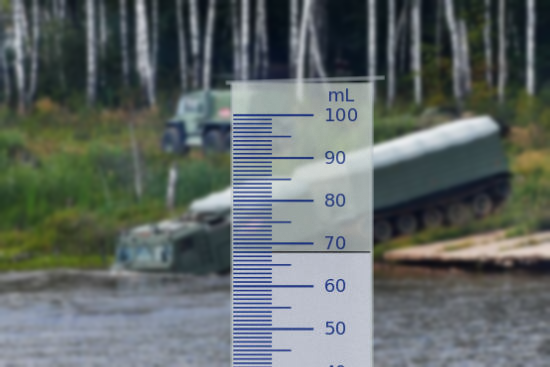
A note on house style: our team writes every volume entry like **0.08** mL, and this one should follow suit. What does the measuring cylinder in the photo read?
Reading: **68** mL
